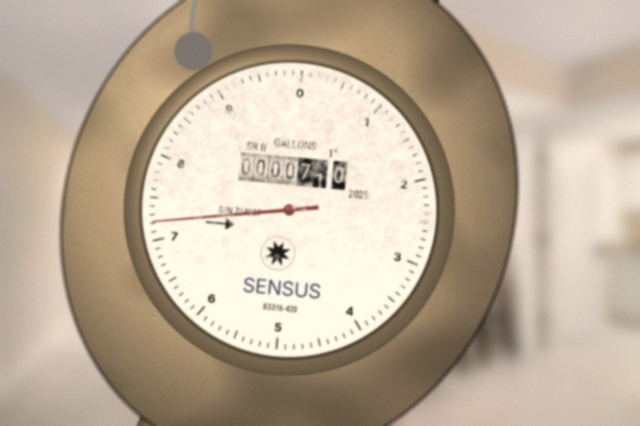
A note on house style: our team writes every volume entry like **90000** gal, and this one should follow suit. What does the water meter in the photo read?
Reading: **707.2** gal
